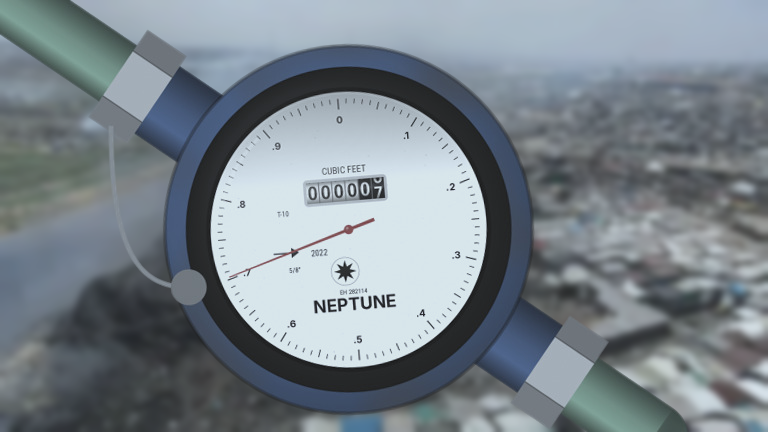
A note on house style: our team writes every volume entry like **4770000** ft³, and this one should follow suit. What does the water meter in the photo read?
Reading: **6.70** ft³
